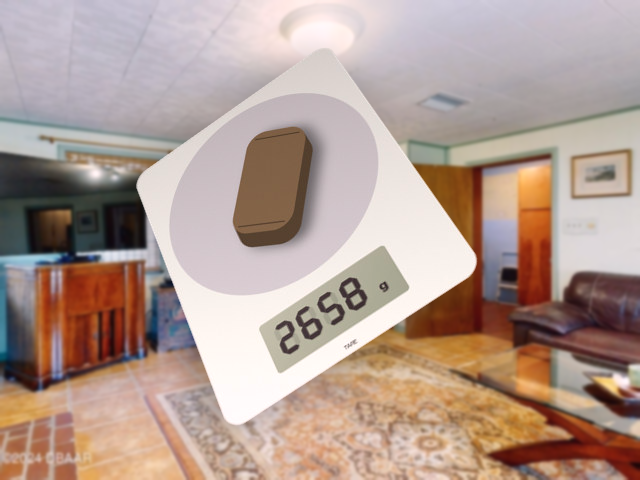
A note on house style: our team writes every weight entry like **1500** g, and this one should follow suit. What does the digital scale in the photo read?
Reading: **2658** g
